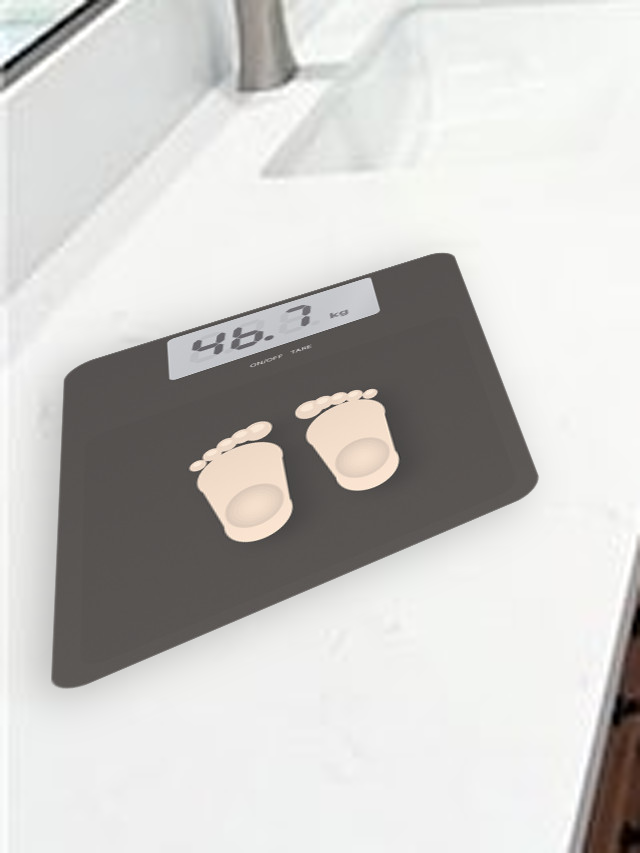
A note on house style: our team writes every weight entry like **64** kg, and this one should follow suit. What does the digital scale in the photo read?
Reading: **46.7** kg
